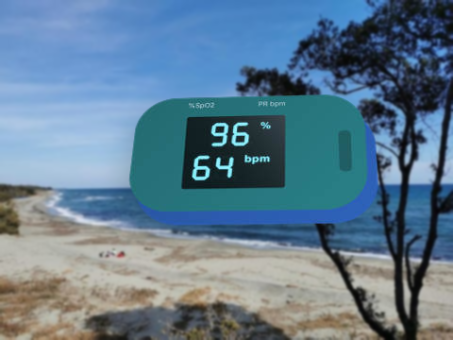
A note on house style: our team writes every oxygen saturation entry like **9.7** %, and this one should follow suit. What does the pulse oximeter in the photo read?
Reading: **96** %
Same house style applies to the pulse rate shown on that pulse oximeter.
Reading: **64** bpm
